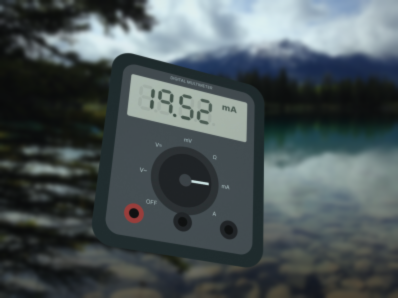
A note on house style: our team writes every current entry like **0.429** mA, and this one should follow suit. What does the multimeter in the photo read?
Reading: **19.52** mA
